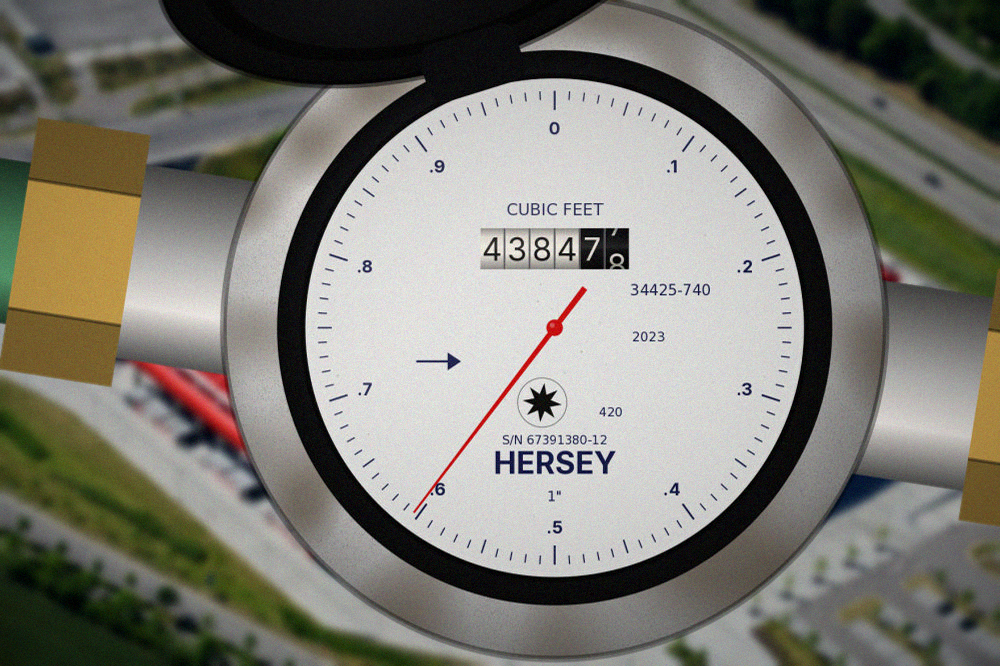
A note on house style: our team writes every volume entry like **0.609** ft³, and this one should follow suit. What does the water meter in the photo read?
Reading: **438477.60** ft³
